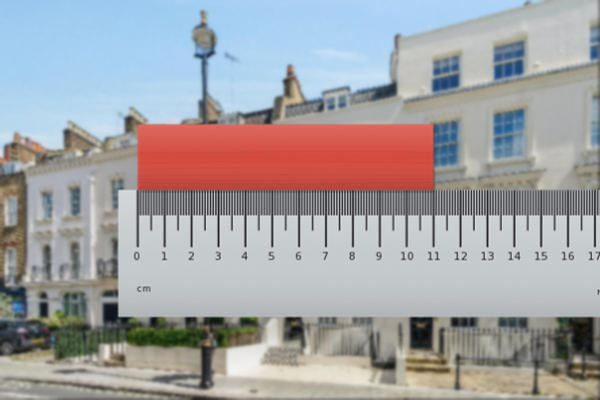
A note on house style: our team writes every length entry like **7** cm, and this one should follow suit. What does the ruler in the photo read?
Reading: **11** cm
